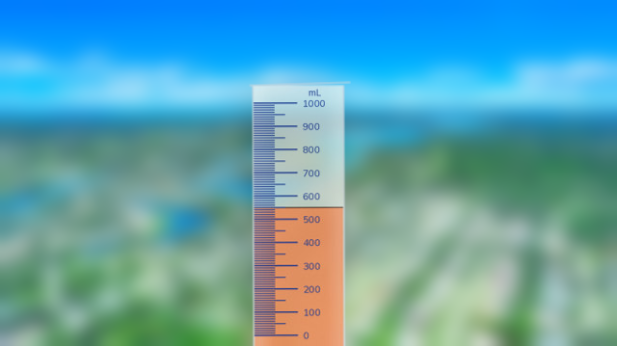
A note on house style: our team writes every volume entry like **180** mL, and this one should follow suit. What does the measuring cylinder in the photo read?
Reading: **550** mL
